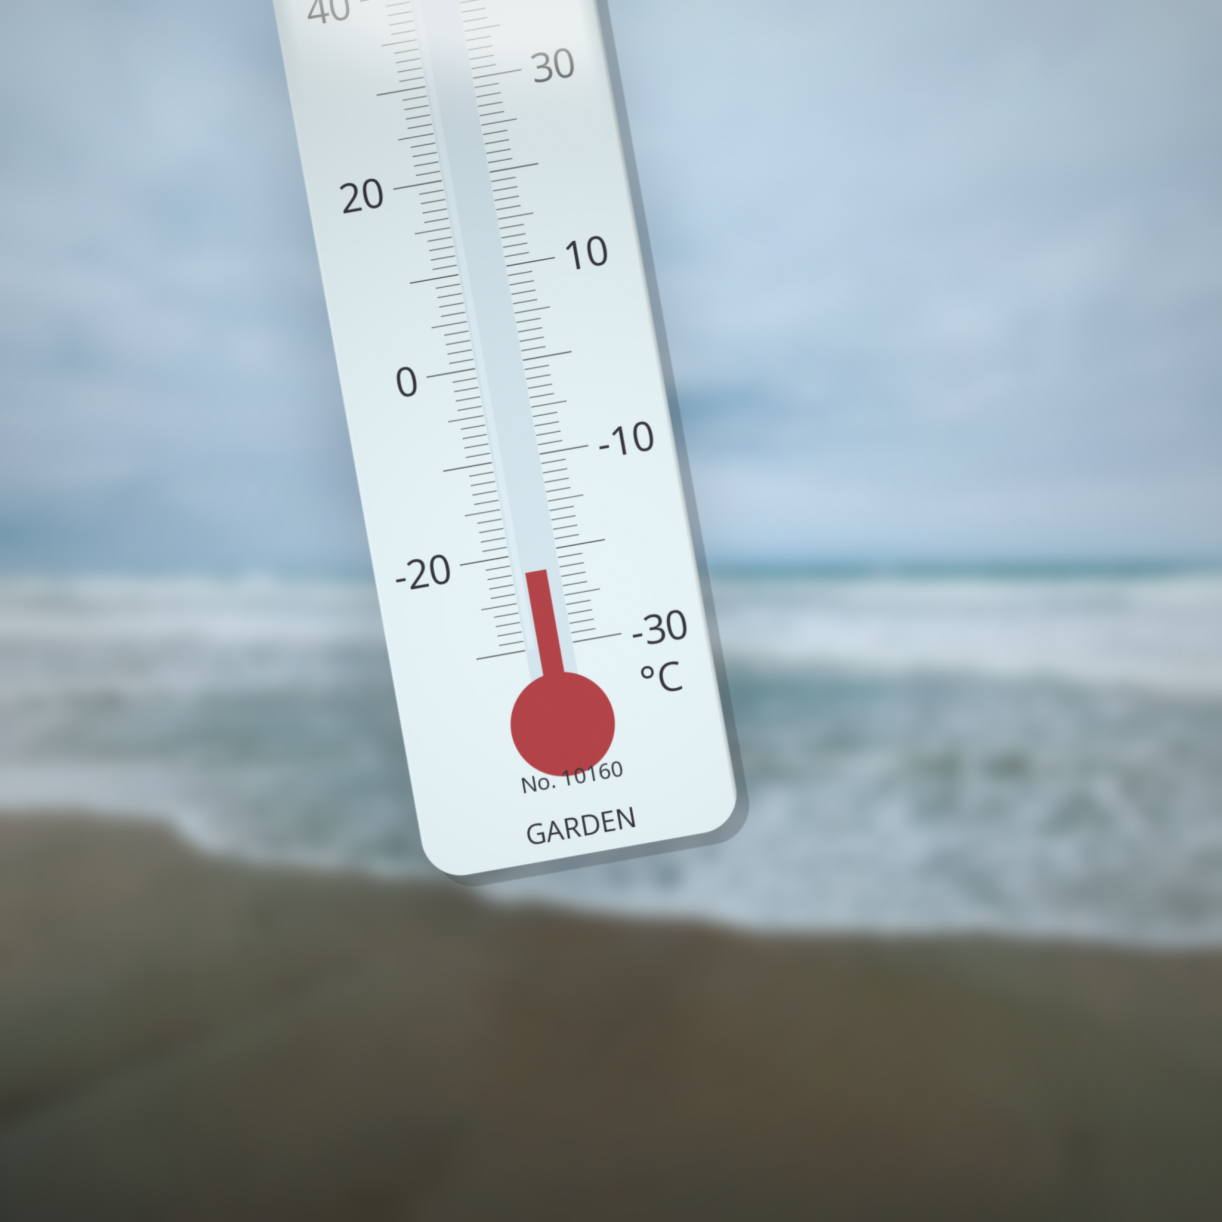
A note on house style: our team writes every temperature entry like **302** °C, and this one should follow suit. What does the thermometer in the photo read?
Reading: **-22** °C
